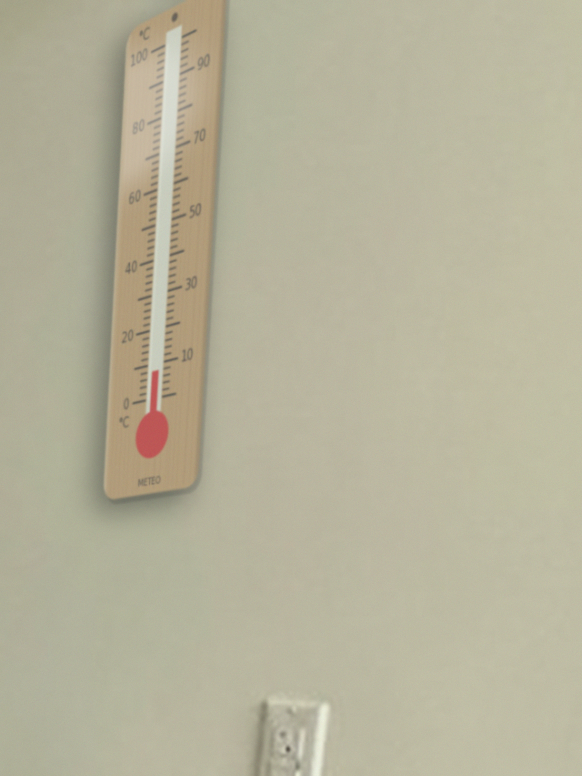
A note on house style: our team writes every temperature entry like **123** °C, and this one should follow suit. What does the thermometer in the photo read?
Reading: **8** °C
